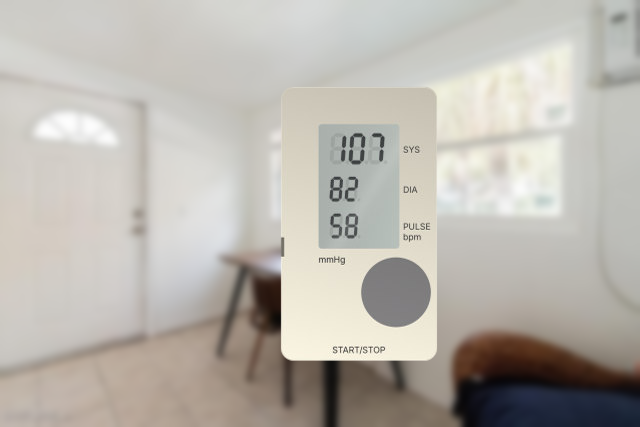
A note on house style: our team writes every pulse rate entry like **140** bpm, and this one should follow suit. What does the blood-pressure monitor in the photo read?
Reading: **58** bpm
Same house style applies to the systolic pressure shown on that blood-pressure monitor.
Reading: **107** mmHg
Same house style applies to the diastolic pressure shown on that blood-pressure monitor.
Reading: **82** mmHg
